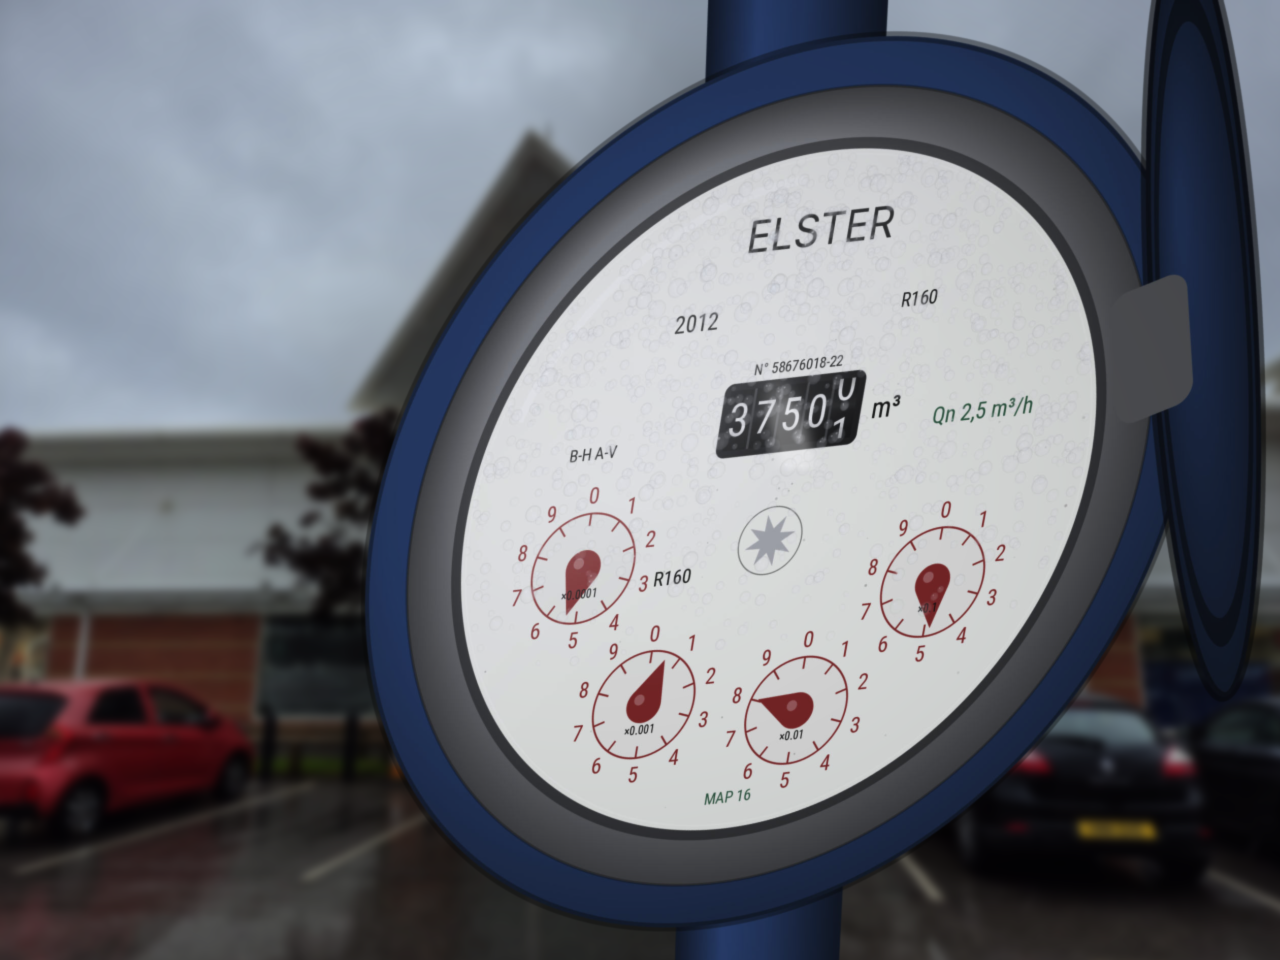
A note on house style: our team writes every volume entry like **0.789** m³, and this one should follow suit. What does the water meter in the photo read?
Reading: **37500.4805** m³
